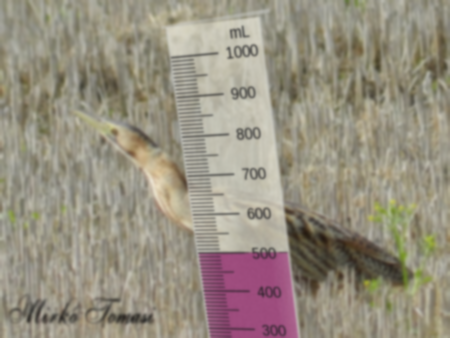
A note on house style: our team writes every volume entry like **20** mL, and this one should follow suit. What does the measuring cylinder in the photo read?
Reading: **500** mL
